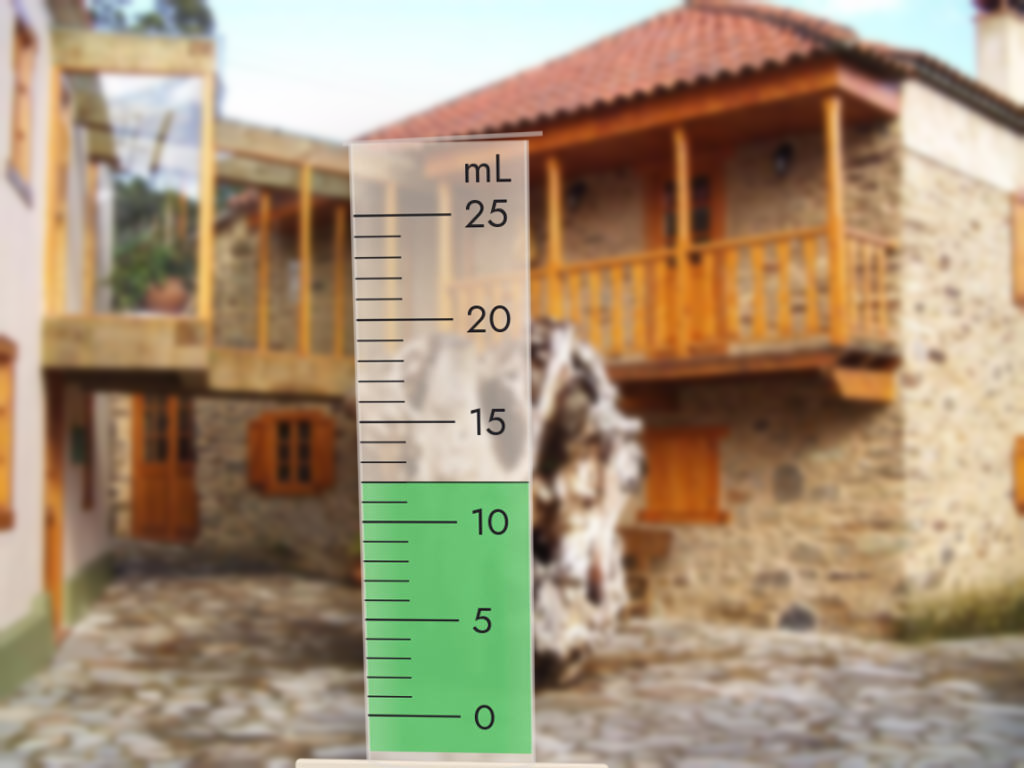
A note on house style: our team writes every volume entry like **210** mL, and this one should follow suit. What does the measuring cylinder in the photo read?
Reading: **12** mL
